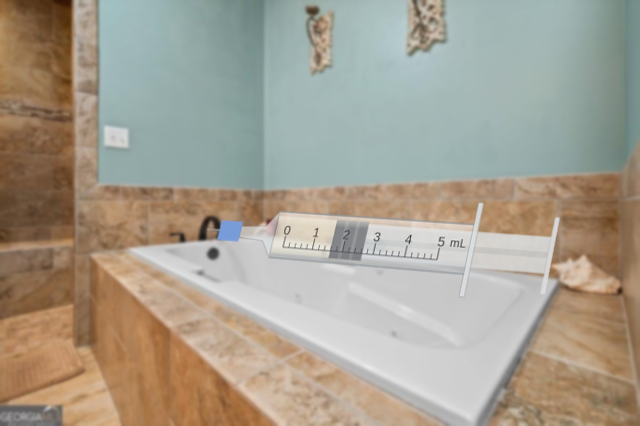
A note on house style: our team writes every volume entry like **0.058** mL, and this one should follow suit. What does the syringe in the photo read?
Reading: **1.6** mL
